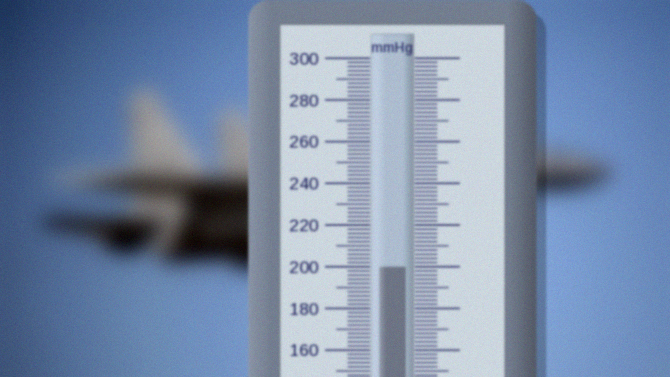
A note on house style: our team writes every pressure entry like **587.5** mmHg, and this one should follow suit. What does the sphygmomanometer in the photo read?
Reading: **200** mmHg
